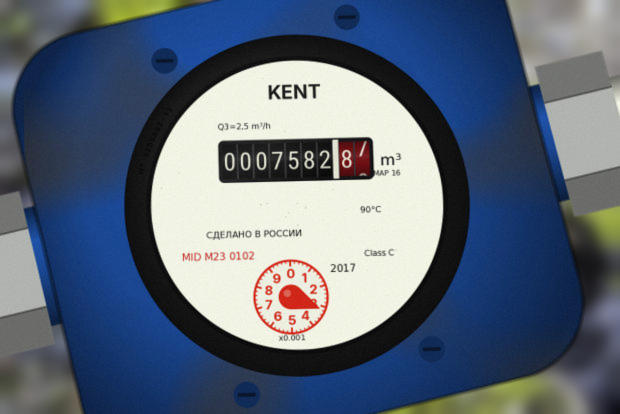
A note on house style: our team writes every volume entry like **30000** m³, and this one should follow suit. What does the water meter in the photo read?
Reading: **7582.873** m³
